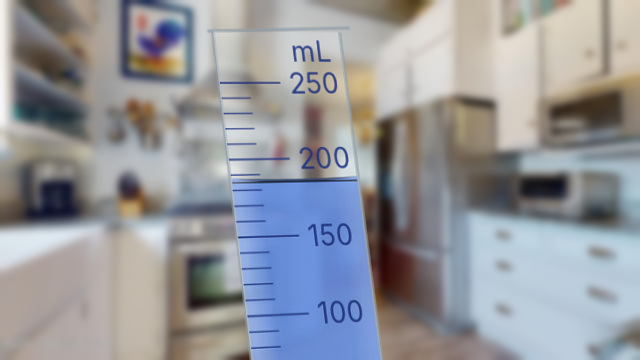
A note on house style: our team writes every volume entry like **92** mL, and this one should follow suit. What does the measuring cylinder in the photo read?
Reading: **185** mL
